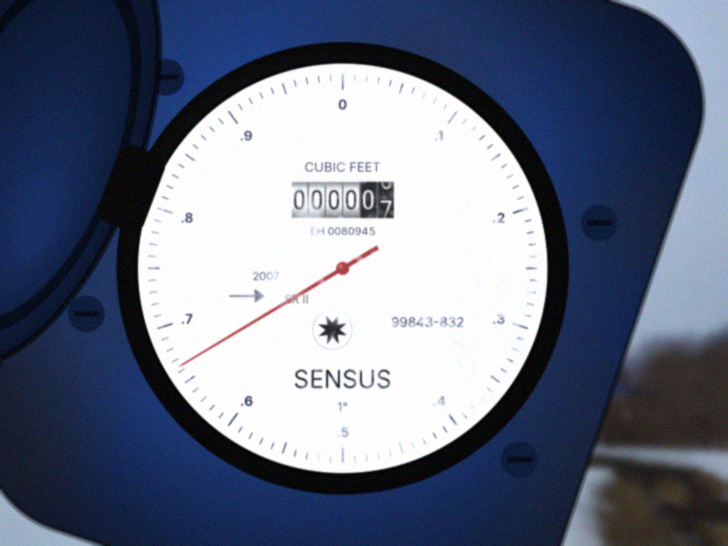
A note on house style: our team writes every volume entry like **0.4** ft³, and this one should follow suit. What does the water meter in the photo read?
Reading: **6.66** ft³
